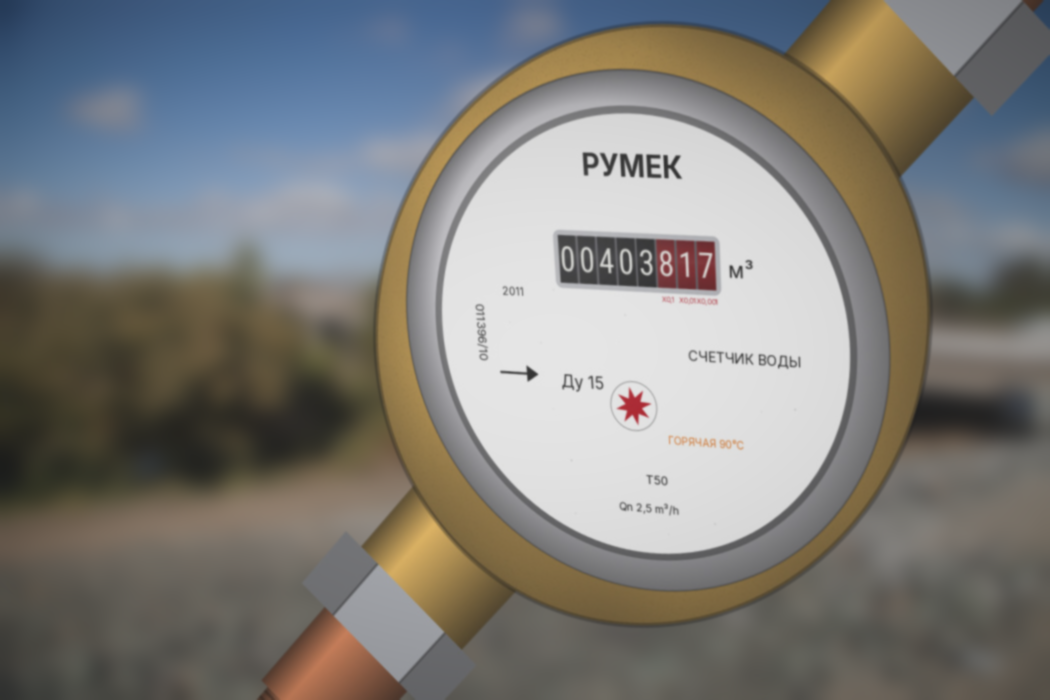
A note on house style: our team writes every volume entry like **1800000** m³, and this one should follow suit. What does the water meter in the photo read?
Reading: **403.817** m³
